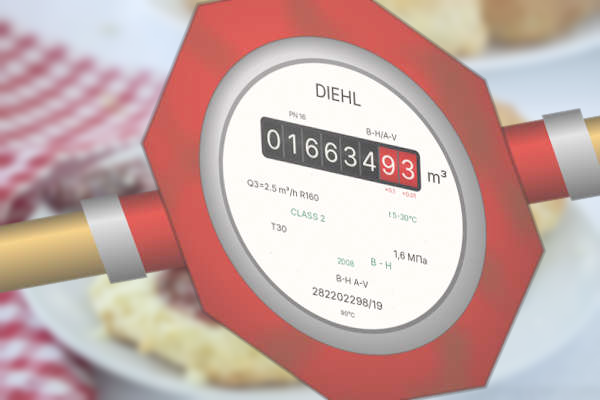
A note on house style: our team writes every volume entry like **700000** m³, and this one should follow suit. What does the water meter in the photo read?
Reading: **16634.93** m³
